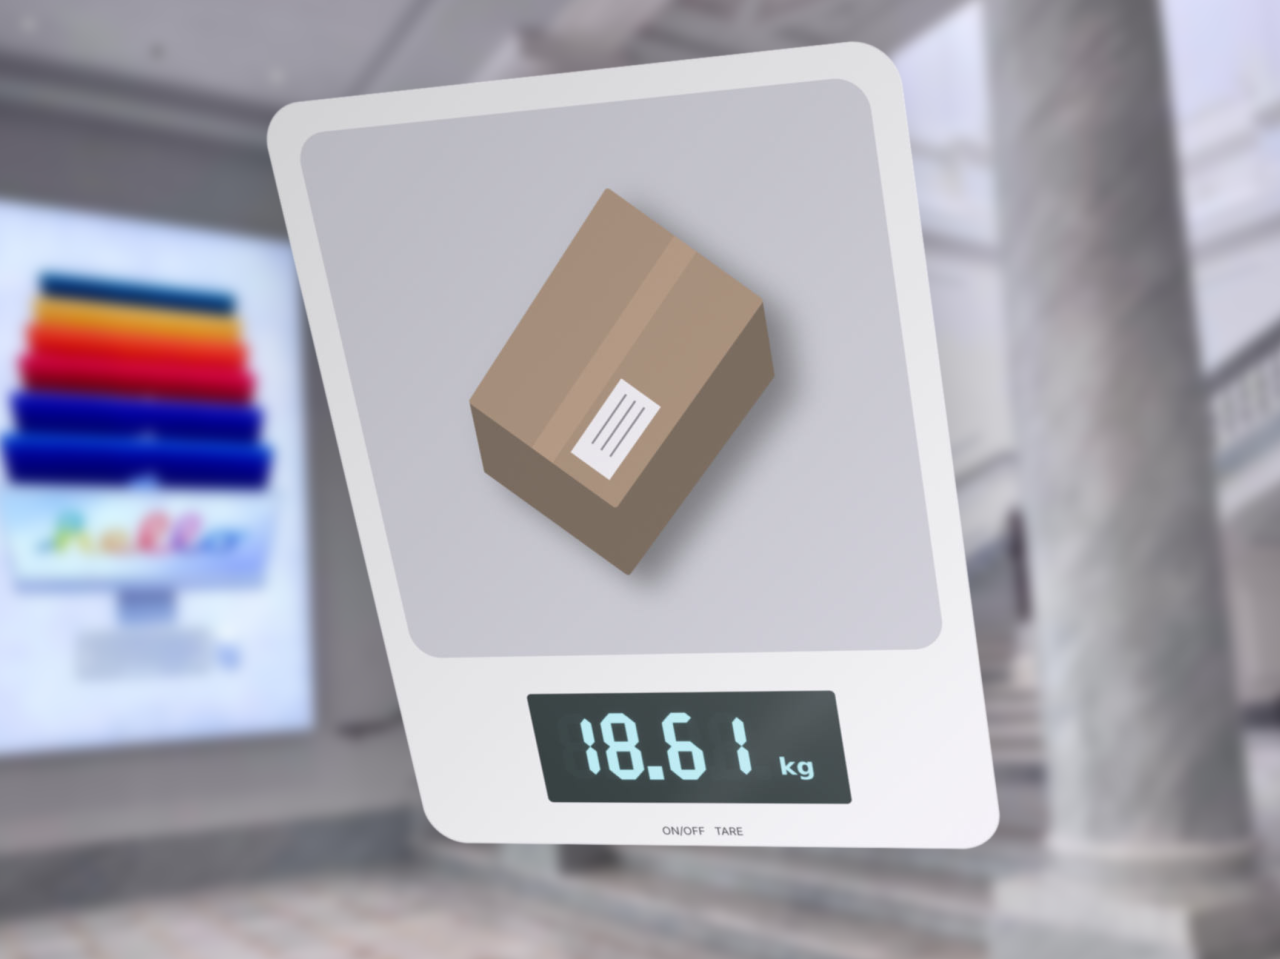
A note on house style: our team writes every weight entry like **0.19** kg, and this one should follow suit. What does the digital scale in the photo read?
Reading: **18.61** kg
